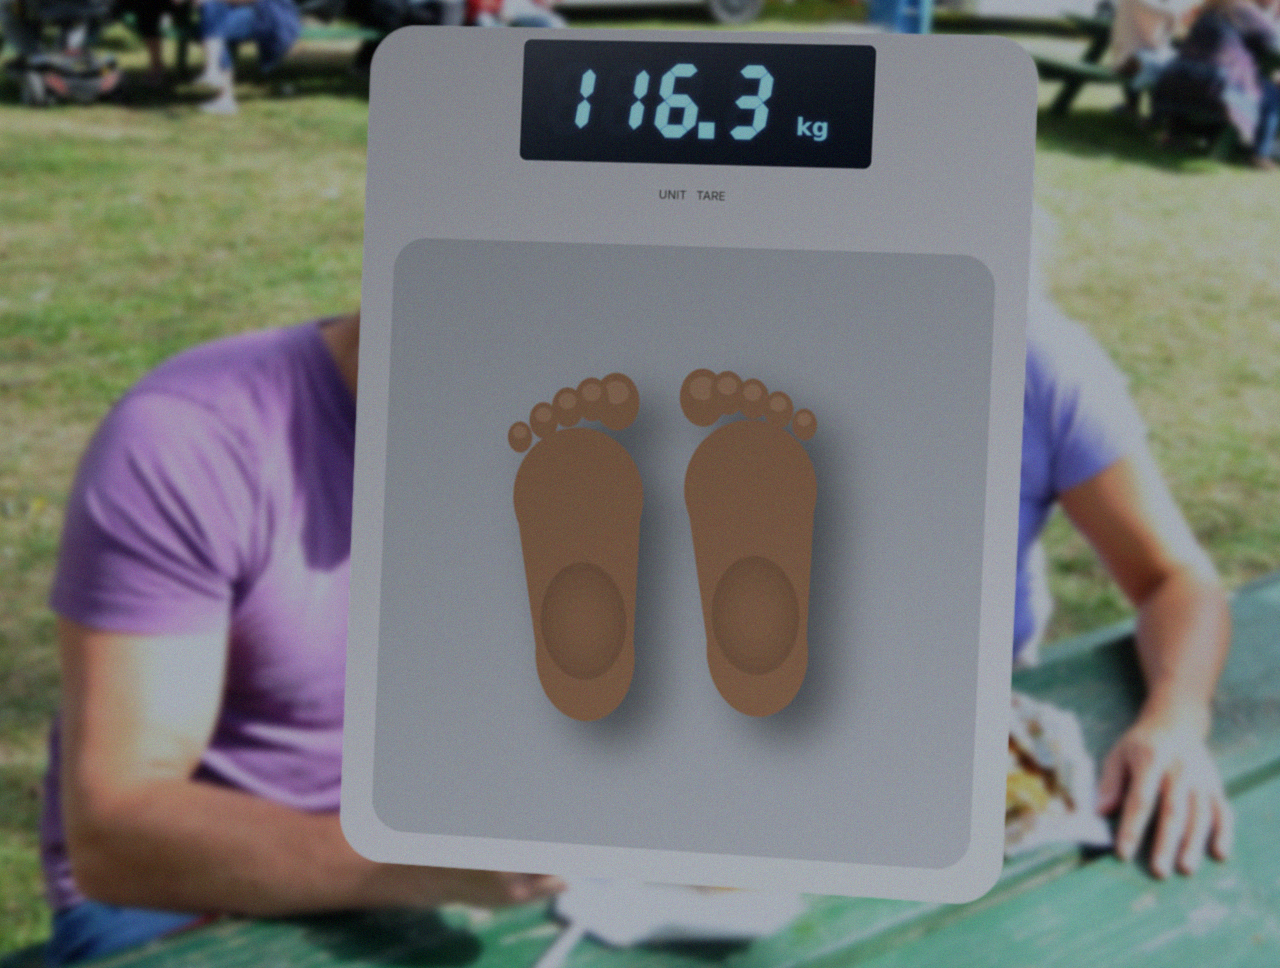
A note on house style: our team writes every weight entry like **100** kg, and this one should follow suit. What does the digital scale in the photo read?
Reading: **116.3** kg
